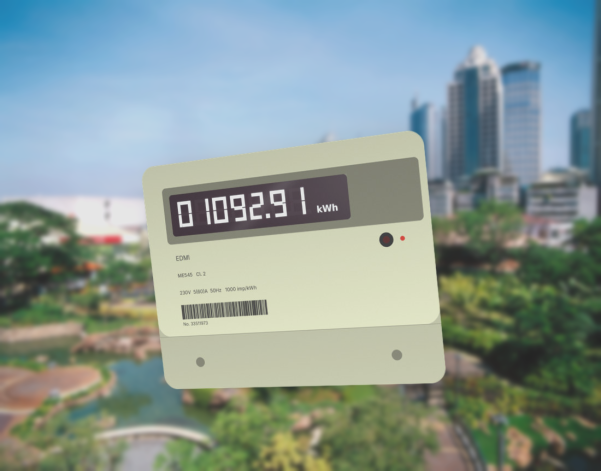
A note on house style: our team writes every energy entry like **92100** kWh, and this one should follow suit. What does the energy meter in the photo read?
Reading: **1092.91** kWh
